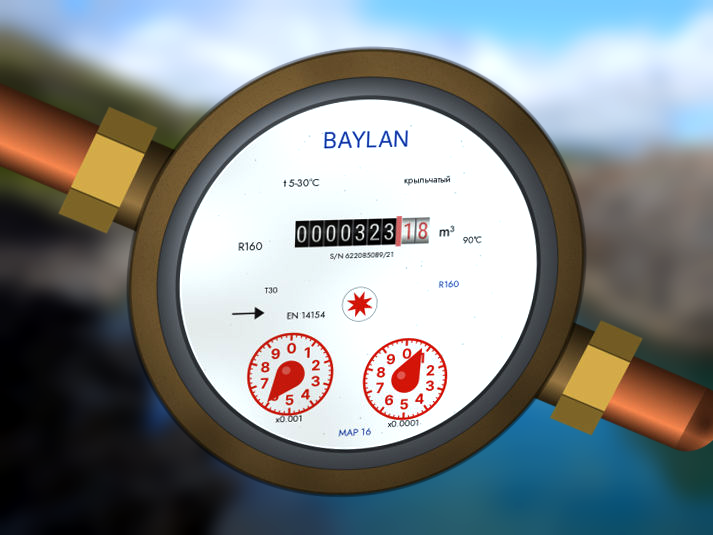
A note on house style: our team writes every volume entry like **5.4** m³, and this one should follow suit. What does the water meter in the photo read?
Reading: **323.1860** m³
